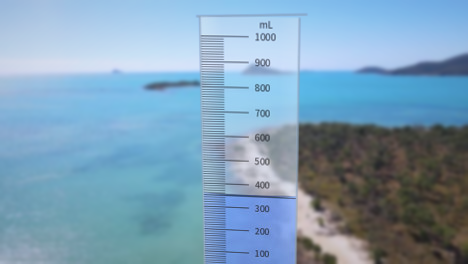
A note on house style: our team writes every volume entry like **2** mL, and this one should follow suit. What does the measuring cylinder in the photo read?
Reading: **350** mL
